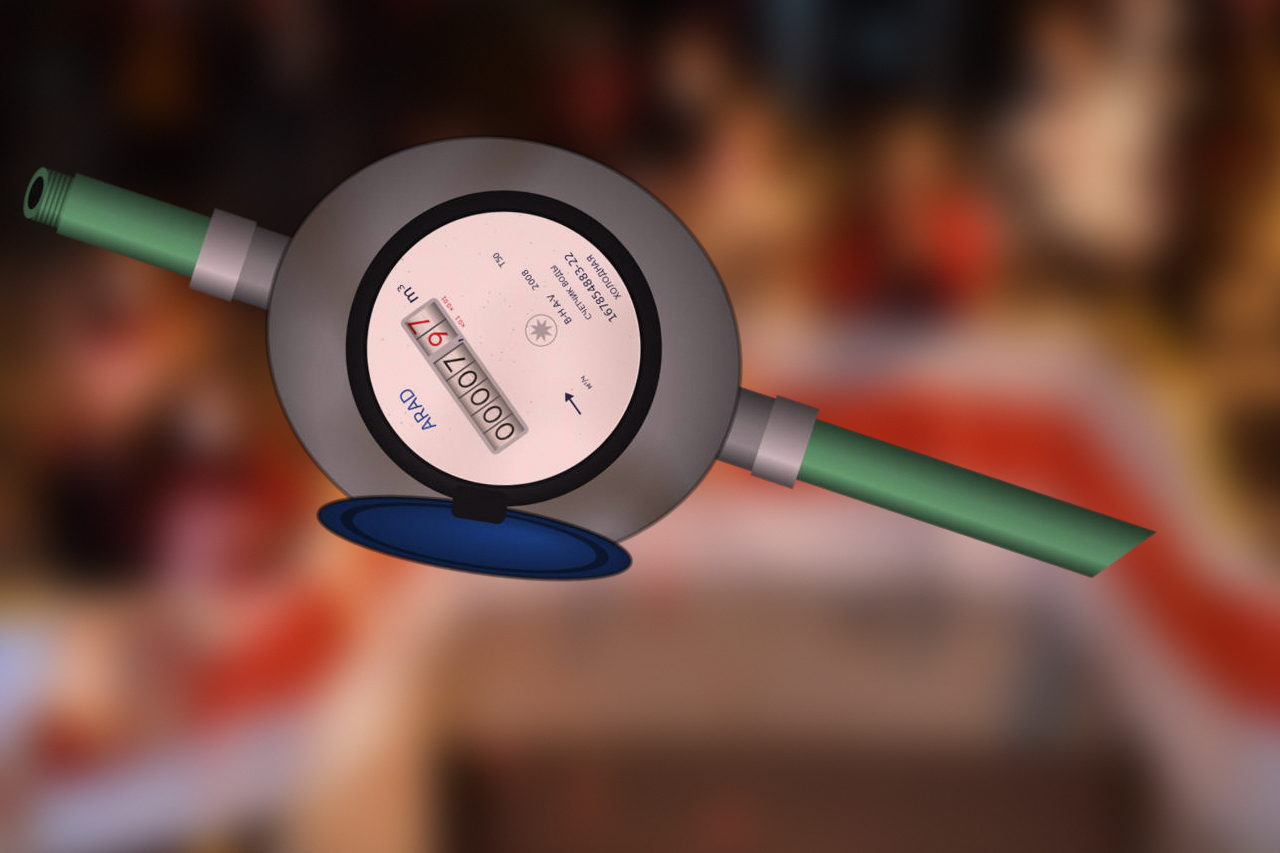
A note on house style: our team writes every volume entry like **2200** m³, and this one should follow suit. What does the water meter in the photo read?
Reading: **7.97** m³
